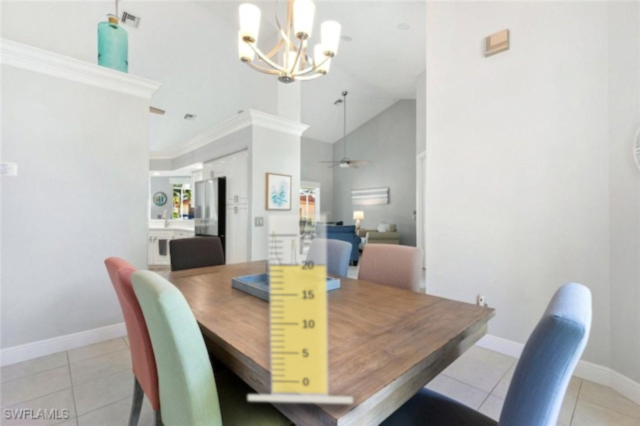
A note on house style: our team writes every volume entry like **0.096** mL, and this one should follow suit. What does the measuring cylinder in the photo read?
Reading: **20** mL
